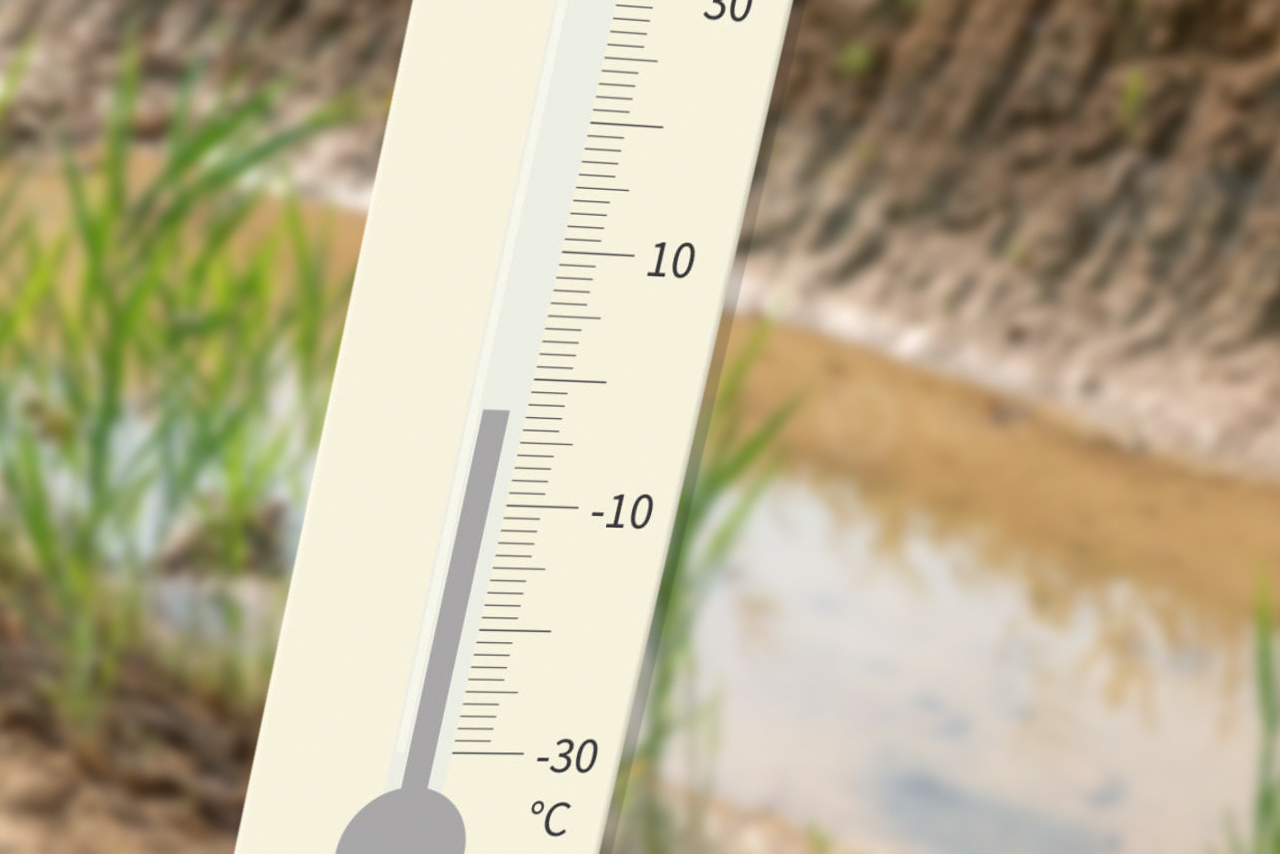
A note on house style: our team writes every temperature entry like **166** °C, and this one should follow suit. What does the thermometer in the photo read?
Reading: **-2.5** °C
